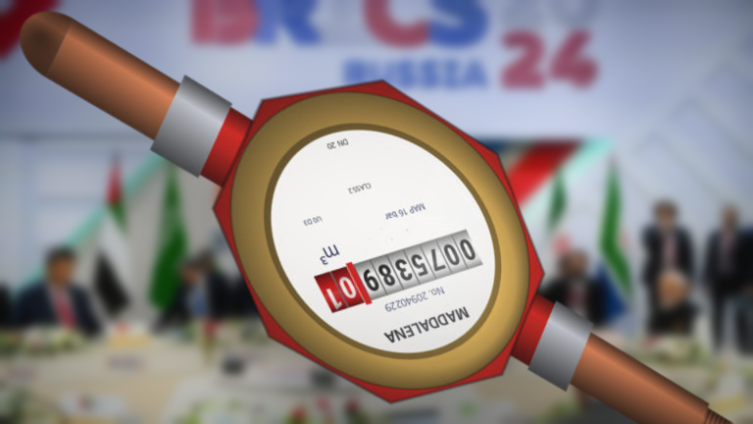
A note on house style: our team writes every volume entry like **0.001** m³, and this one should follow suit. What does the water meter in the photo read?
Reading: **75389.01** m³
